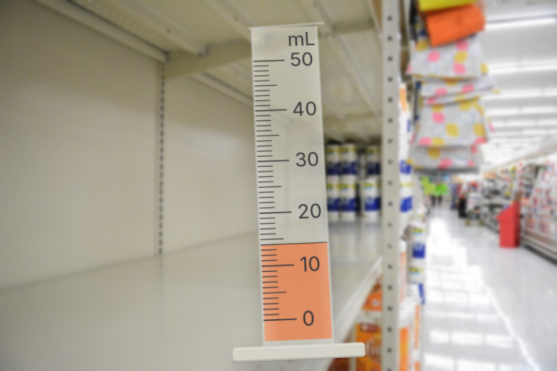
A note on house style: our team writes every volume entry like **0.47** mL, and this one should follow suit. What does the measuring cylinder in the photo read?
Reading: **14** mL
